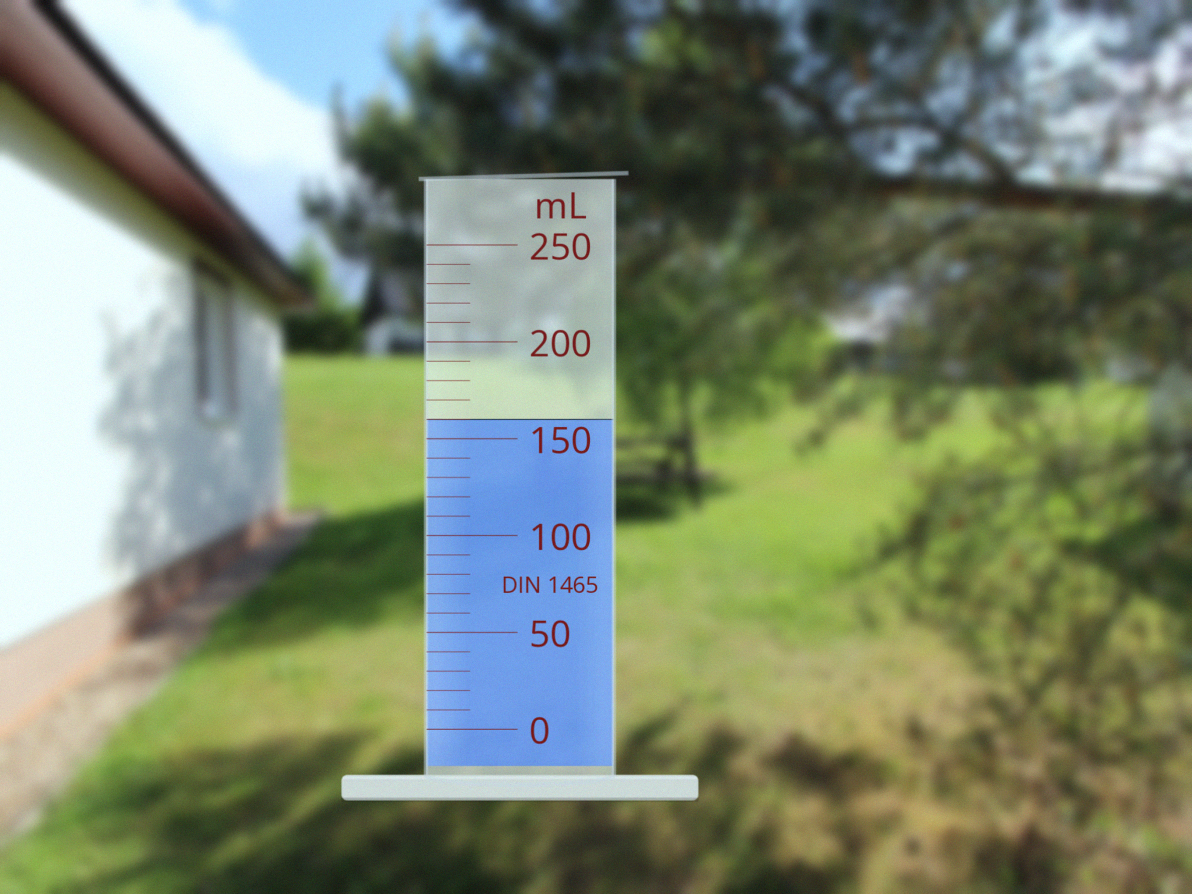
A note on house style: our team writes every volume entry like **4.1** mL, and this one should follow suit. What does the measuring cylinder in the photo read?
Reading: **160** mL
